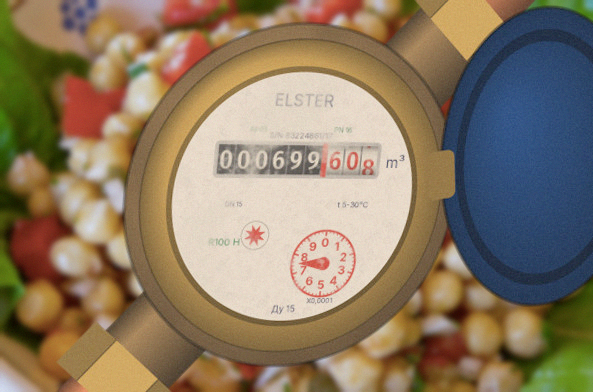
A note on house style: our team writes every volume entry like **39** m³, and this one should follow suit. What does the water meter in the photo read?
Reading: **699.6077** m³
